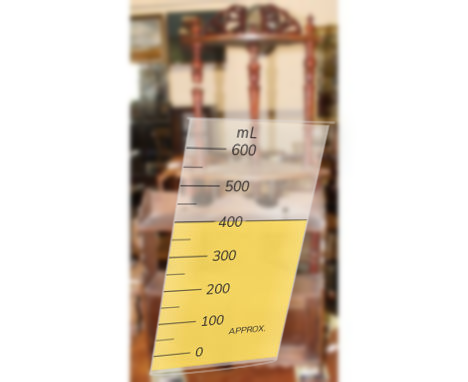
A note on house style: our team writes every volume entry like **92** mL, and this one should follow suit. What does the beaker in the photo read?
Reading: **400** mL
